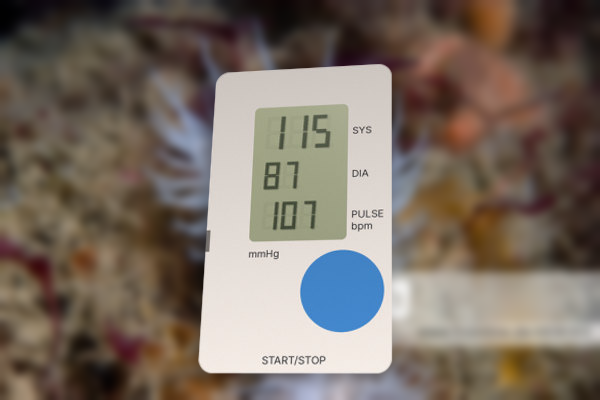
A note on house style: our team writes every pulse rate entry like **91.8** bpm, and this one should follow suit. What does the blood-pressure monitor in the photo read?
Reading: **107** bpm
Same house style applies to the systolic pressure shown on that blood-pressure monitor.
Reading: **115** mmHg
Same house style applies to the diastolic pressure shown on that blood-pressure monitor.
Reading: **87** mmHg
